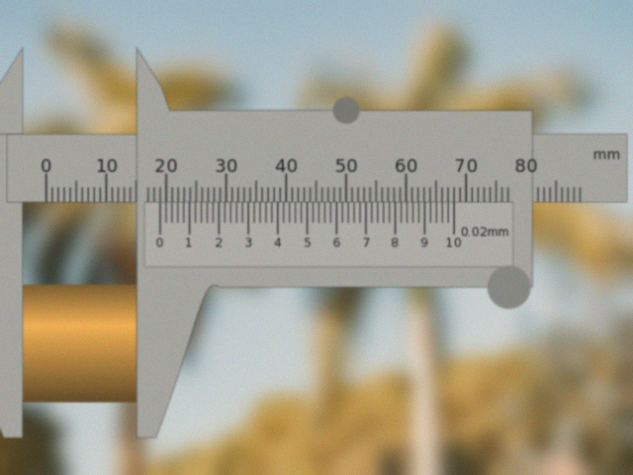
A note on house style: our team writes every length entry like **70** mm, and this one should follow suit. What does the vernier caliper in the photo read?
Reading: **19.0** mm
